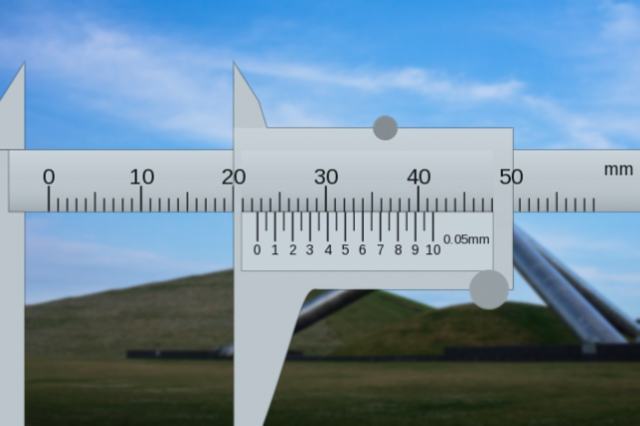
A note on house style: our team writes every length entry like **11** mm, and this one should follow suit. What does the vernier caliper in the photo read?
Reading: **22.6** mm
